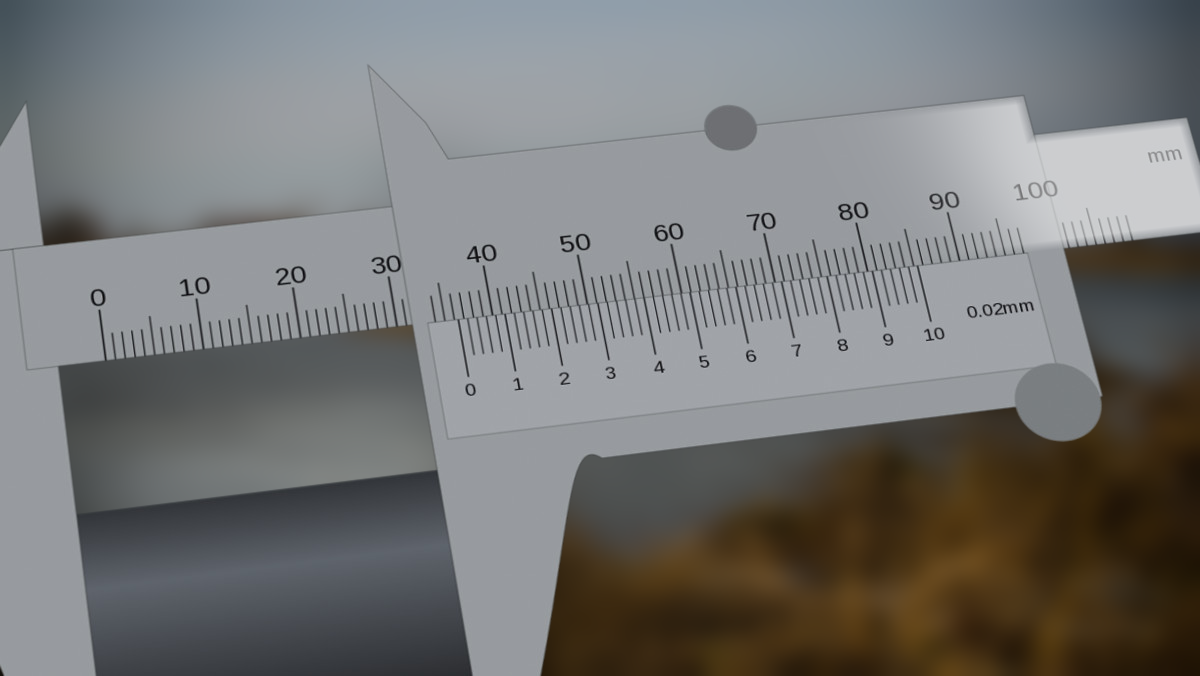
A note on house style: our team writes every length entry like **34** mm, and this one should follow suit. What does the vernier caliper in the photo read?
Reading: **36.4** mm
